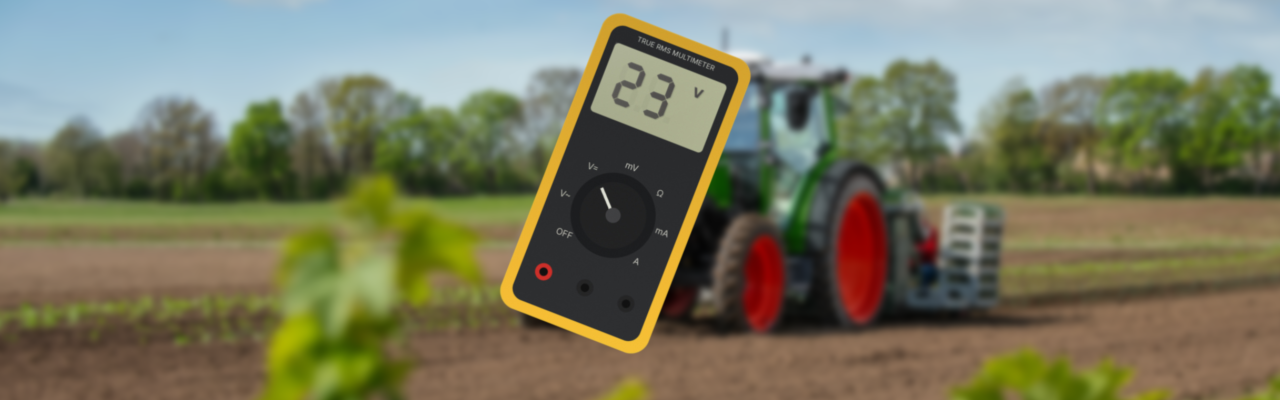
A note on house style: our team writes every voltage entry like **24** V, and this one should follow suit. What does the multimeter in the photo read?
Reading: **23** V
